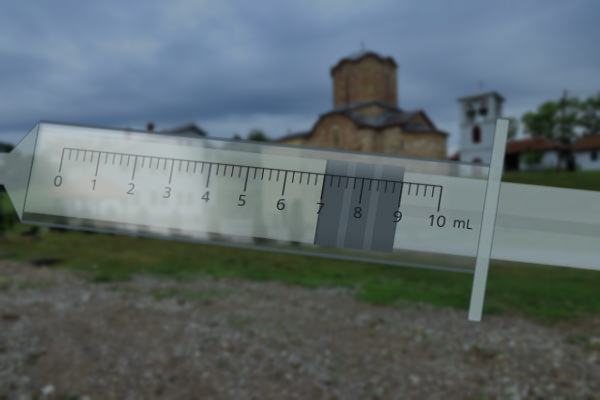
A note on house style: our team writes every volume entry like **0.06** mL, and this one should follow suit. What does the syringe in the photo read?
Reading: **7** mL
